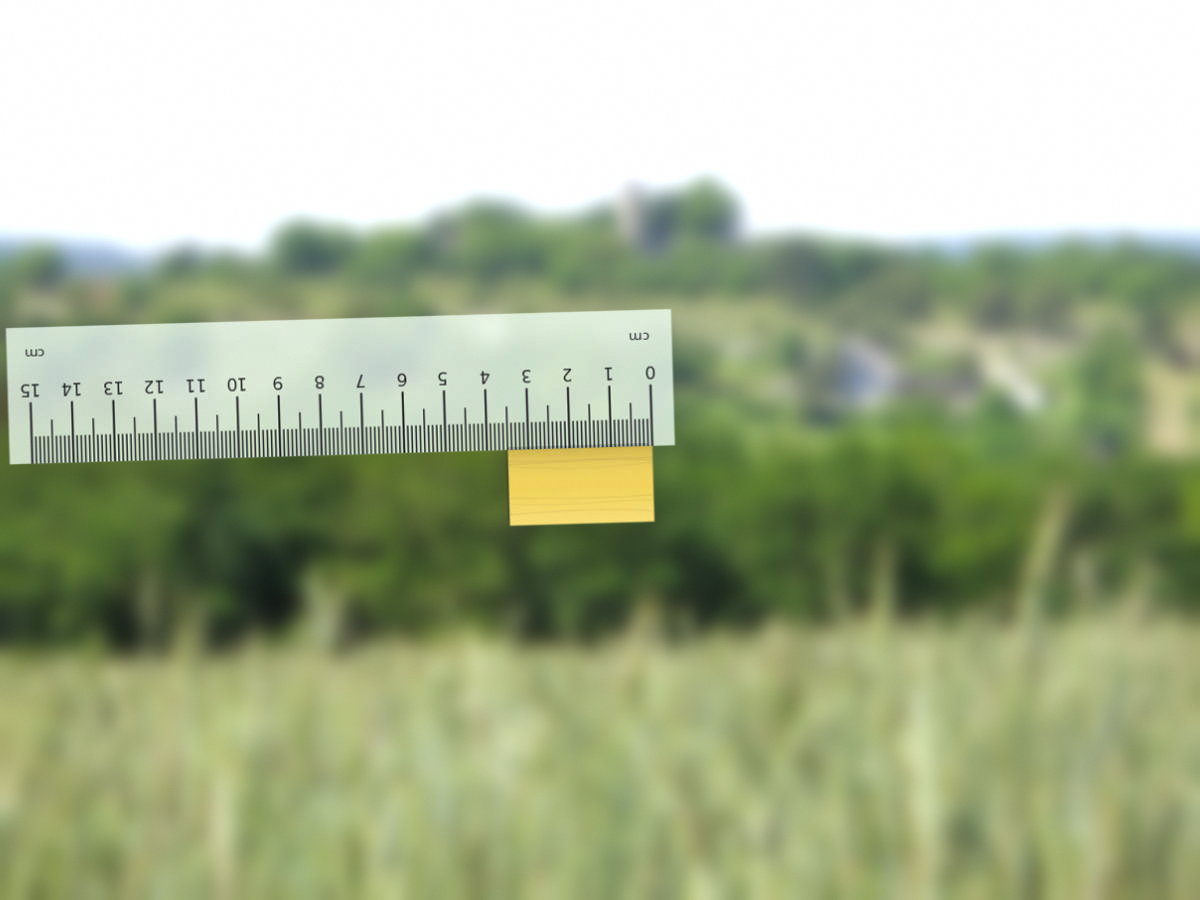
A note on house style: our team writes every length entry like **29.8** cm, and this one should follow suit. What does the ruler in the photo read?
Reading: **3.5** cm
